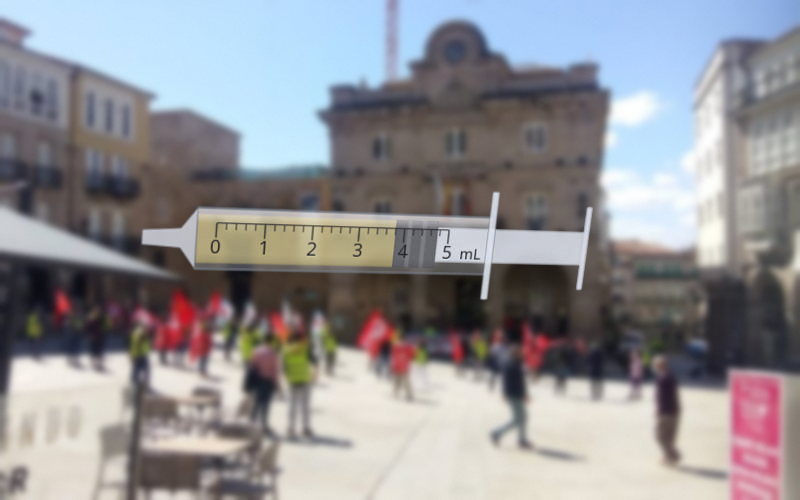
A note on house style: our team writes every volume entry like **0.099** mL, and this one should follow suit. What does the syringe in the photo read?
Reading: **3.8** mL
